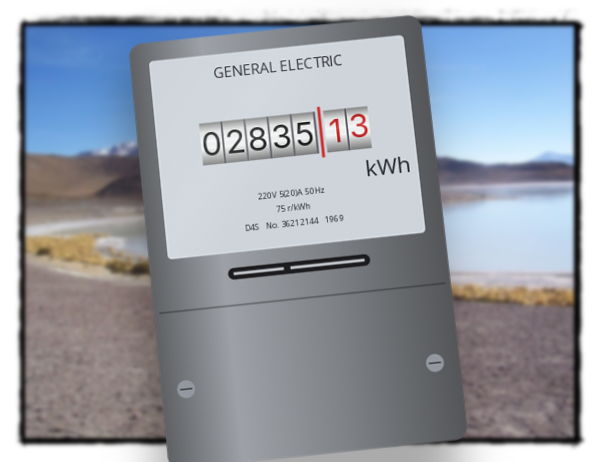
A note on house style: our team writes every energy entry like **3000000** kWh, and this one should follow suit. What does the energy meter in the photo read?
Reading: **2835.13** kWh
